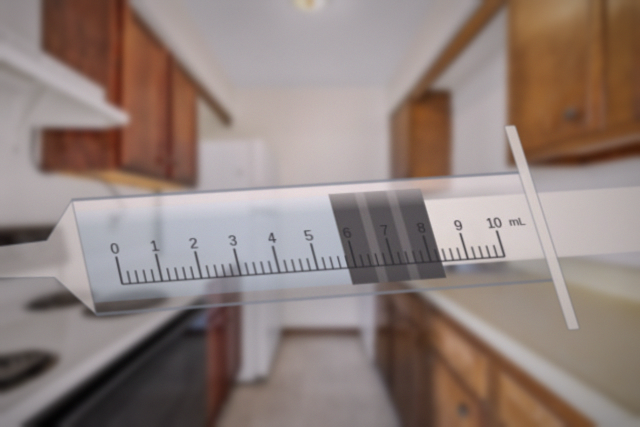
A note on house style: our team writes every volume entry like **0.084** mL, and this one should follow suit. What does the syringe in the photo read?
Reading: **5.8** mL
